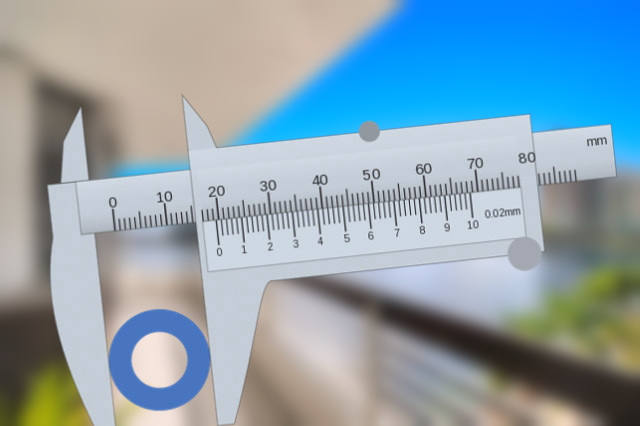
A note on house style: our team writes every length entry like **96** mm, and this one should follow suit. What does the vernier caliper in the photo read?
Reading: **19.5** mm
